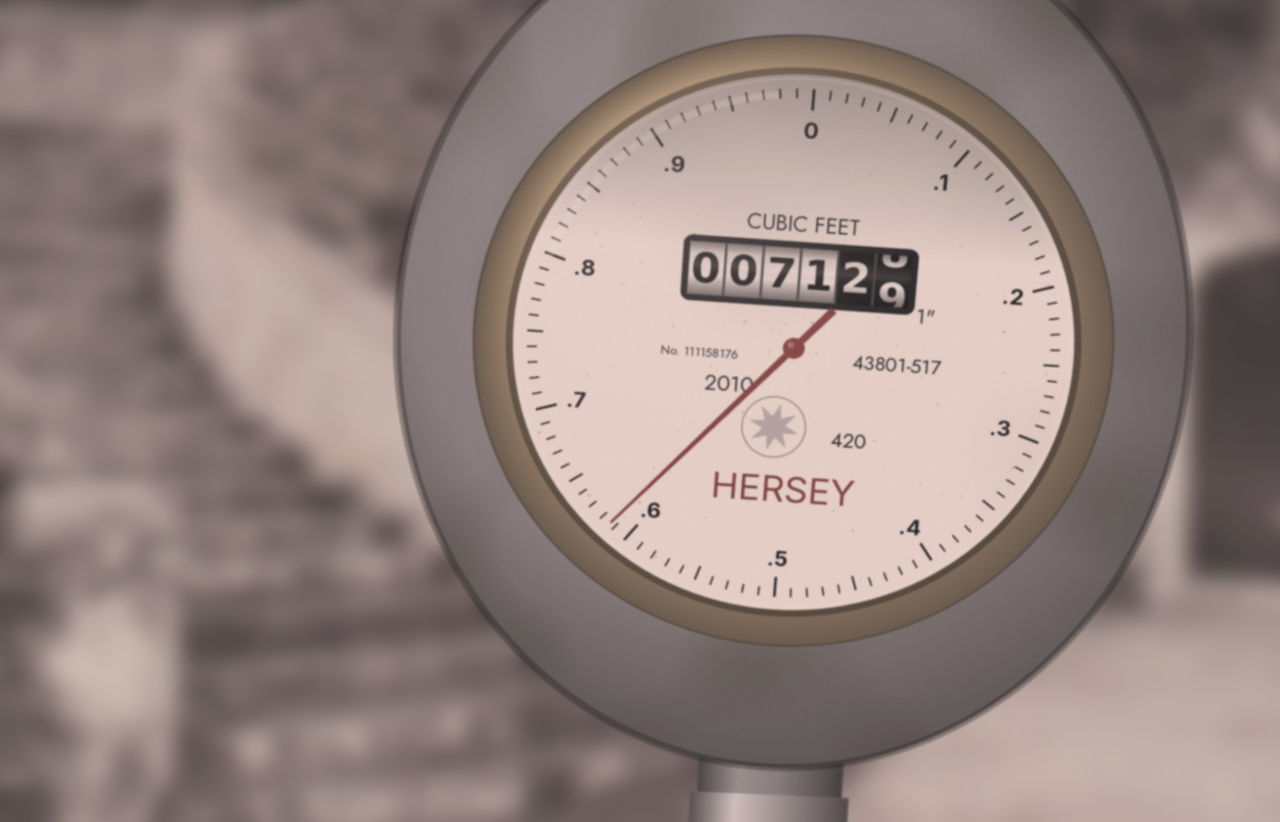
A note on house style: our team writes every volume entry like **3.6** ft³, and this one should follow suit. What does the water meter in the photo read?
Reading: **7128.61** ft³
